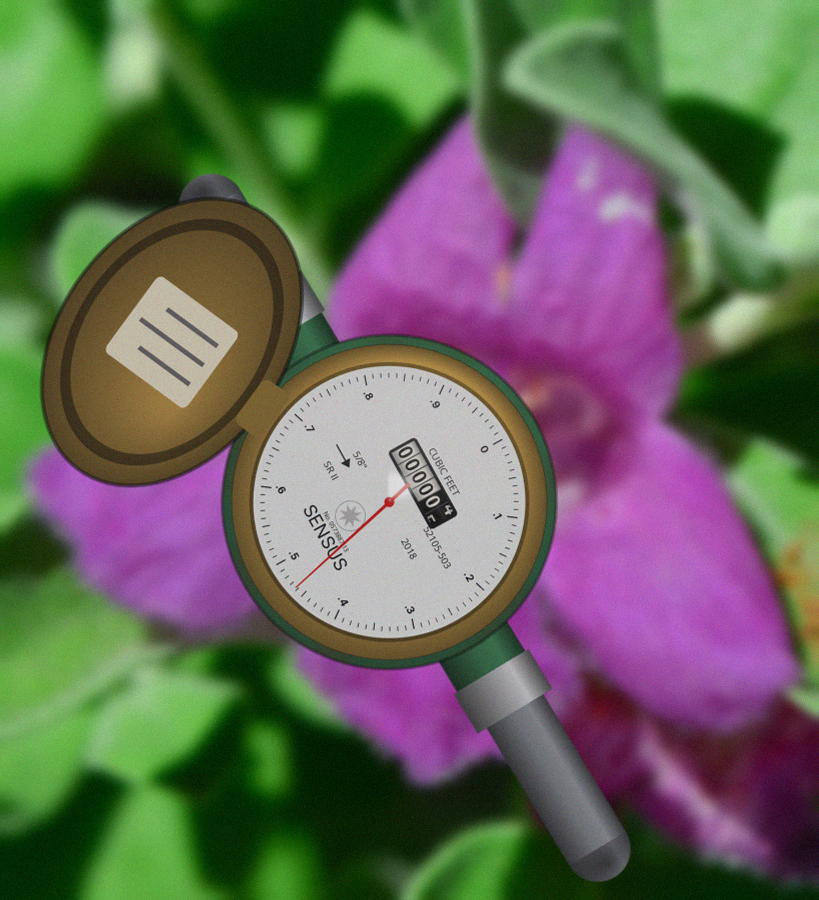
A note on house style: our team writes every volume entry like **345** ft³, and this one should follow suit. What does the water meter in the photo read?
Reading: **4.46** ft³
